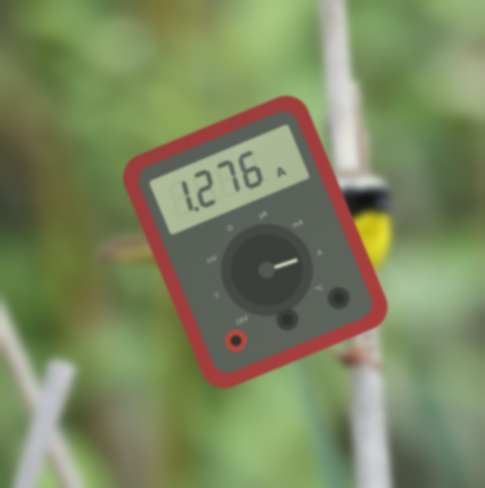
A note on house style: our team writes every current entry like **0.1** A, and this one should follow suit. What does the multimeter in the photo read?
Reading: **1.276** A
